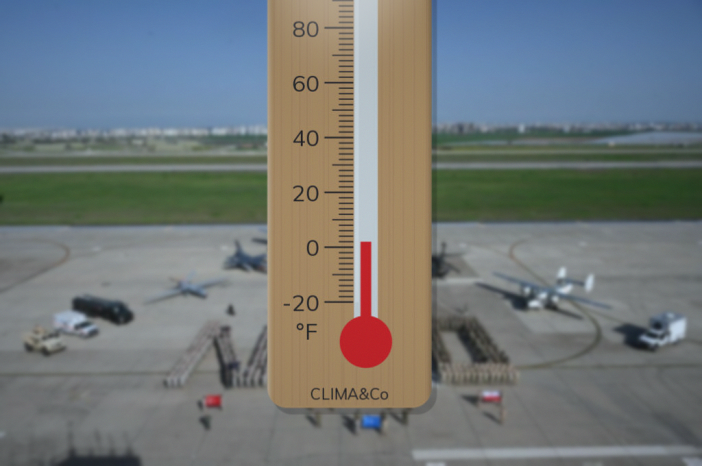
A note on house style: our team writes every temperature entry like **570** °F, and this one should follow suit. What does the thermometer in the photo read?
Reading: **2** °F
